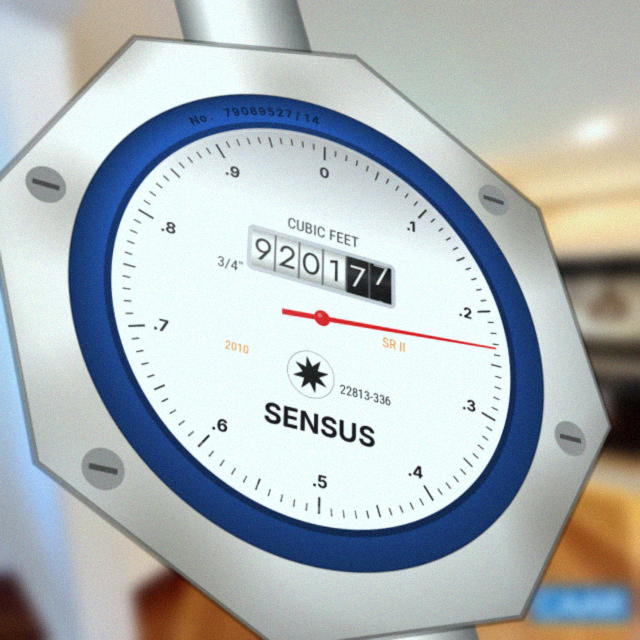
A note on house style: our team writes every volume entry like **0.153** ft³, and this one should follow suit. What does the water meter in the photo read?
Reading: **920177.23** ft³
